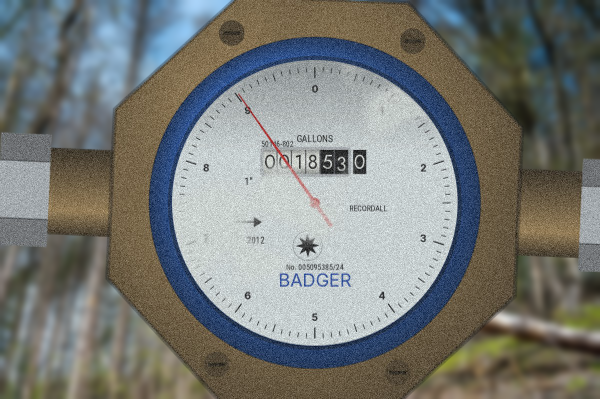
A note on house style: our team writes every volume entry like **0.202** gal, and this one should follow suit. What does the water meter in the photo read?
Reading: **18529.0** gal
